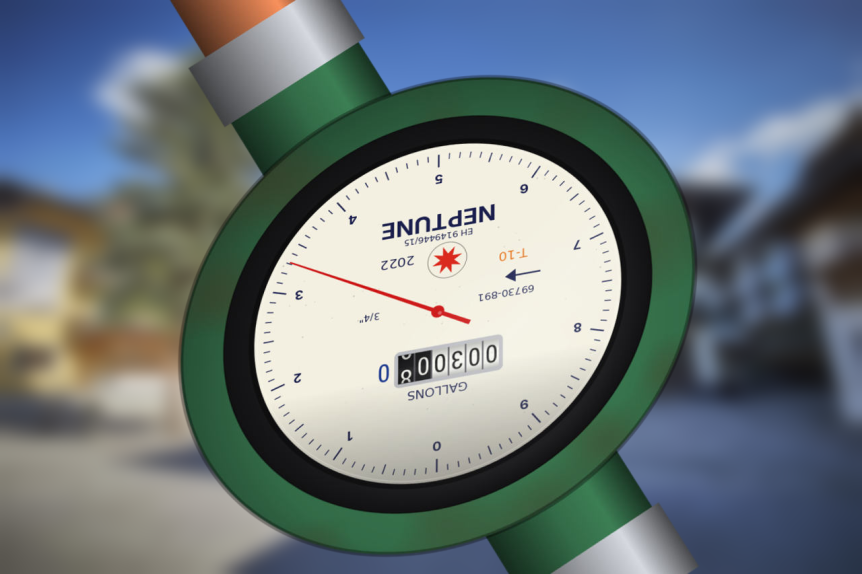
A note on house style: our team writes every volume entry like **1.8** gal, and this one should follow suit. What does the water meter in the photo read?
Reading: **30083.3** gal
